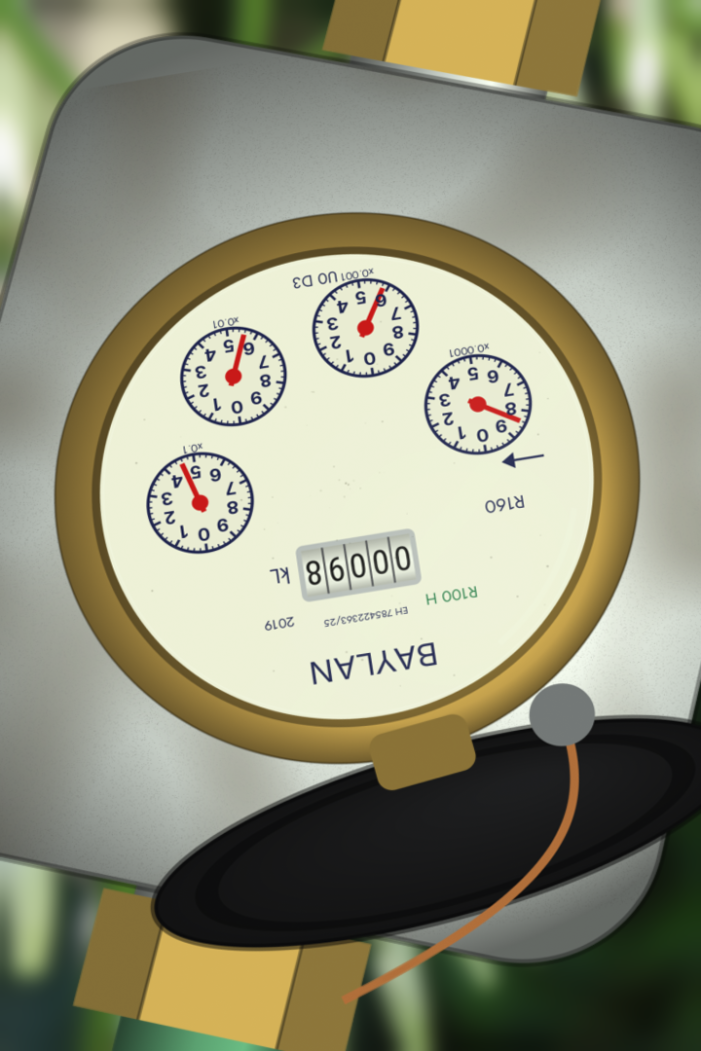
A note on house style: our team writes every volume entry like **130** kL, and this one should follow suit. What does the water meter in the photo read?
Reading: **98.4558** kL
